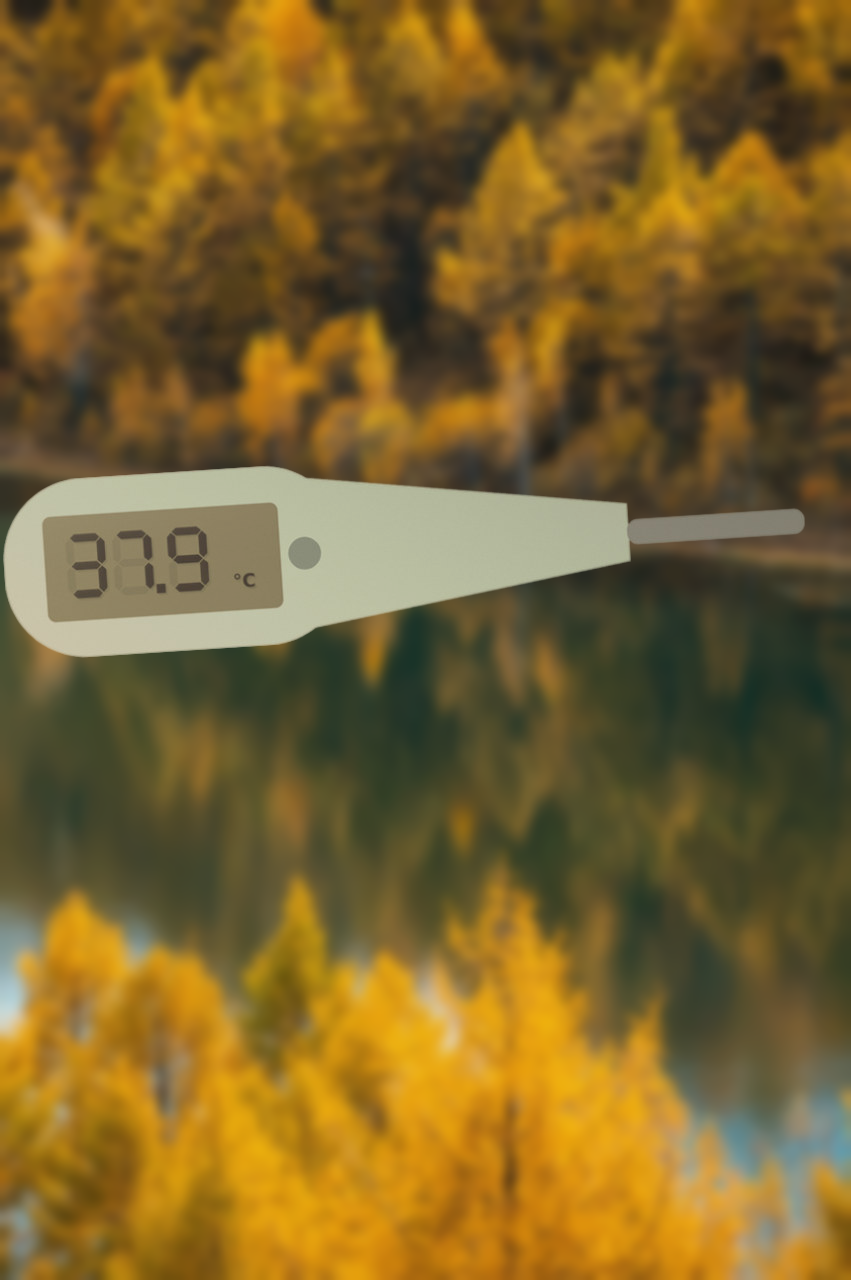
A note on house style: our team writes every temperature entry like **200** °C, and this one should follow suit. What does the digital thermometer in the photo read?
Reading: **37.9** °C
